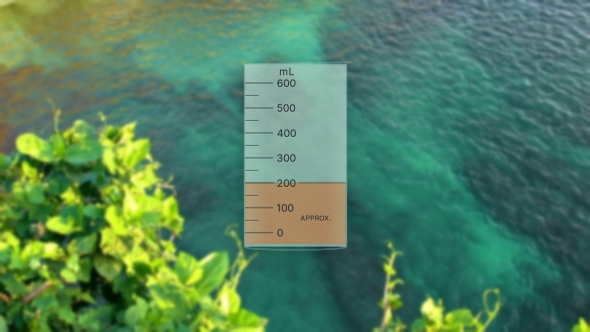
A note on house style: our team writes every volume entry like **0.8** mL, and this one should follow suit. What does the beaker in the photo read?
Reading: **200** mL
